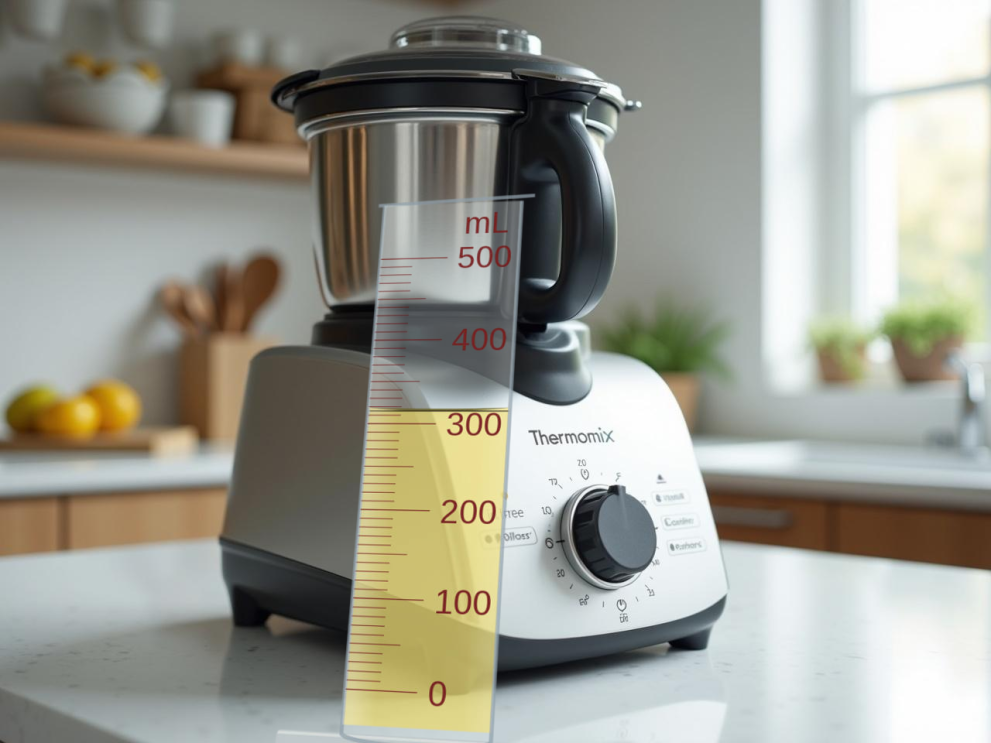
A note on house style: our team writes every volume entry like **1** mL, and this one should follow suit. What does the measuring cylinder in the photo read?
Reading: **315** mL
